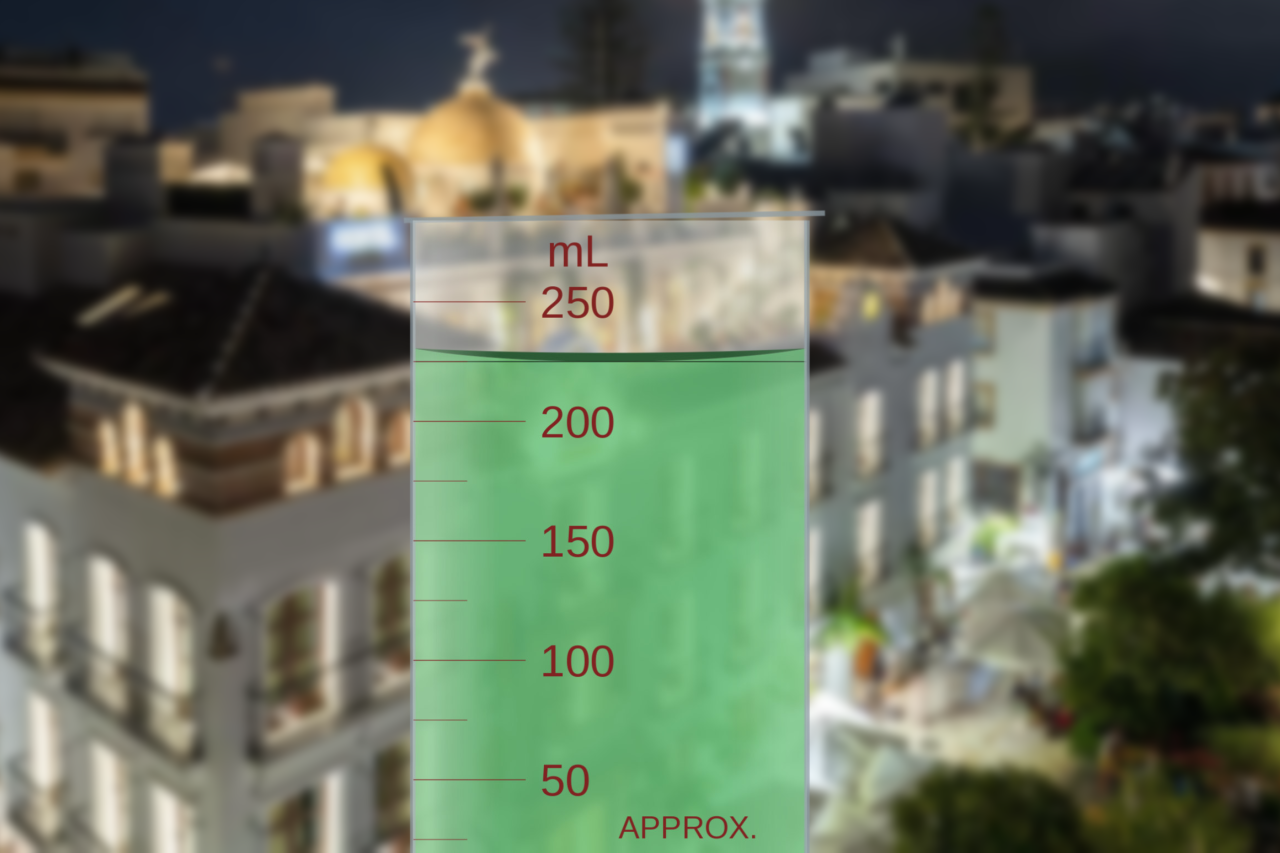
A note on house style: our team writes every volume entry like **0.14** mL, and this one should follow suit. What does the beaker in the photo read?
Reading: **225** mL
